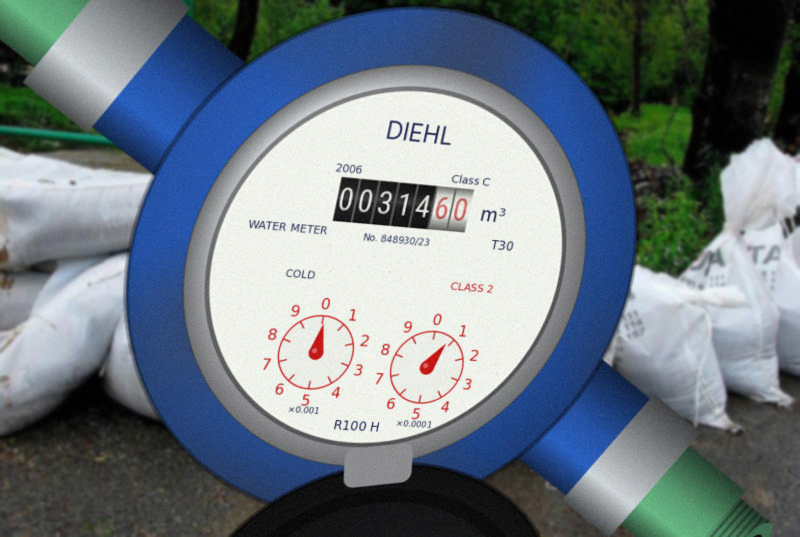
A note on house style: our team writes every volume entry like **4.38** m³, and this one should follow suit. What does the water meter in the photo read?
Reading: **314.6000** m³
